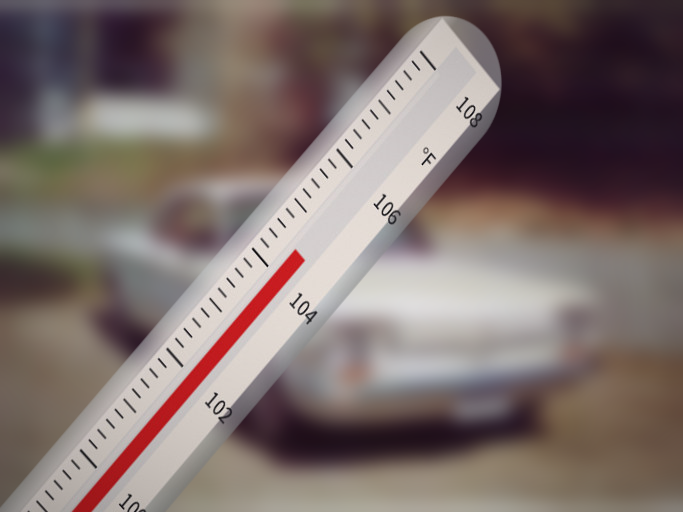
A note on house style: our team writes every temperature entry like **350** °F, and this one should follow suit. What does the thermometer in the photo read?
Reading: **104.5** °F
